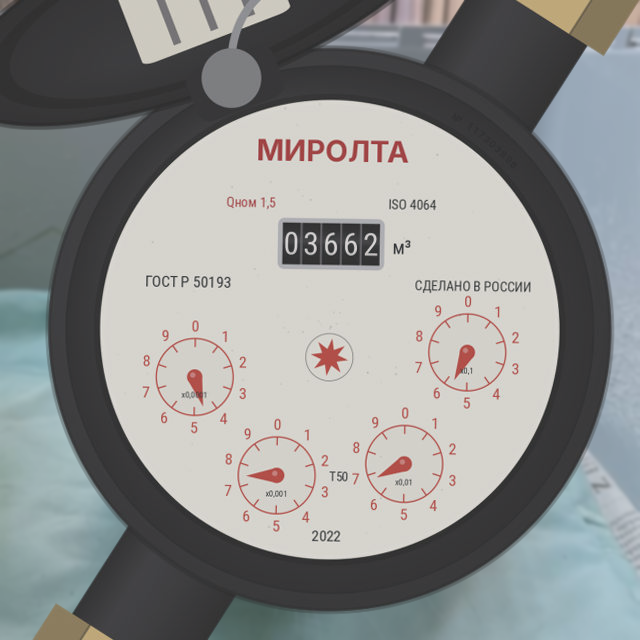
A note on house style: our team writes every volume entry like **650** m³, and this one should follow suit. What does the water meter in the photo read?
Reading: **3662.5674** m³
